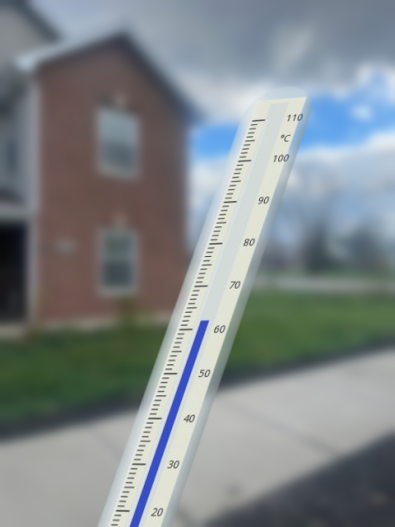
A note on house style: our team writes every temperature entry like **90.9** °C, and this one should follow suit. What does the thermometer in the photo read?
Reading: **62** °C
